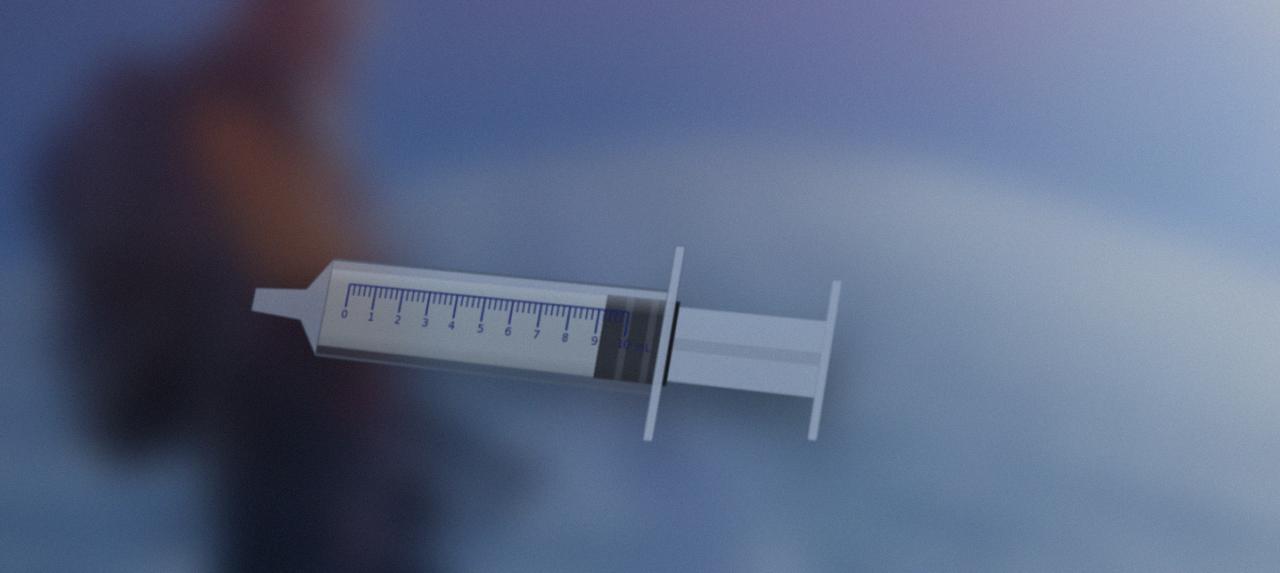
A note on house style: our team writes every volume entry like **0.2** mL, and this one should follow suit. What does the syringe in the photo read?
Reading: **9.2** mL
